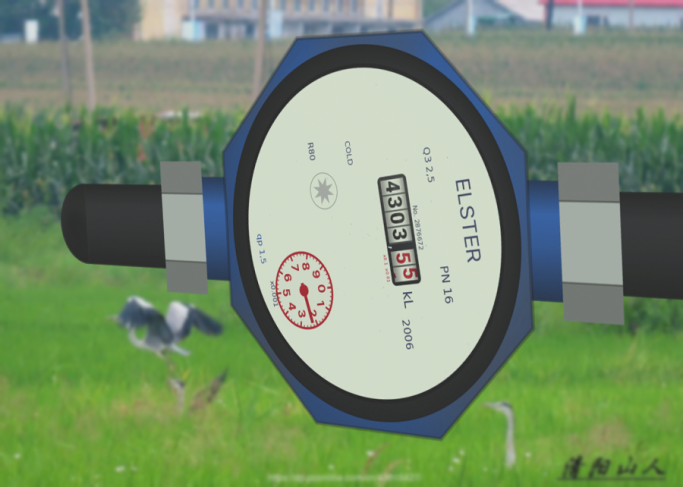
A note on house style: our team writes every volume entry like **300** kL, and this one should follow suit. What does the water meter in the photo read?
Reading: **4303.552** kL
